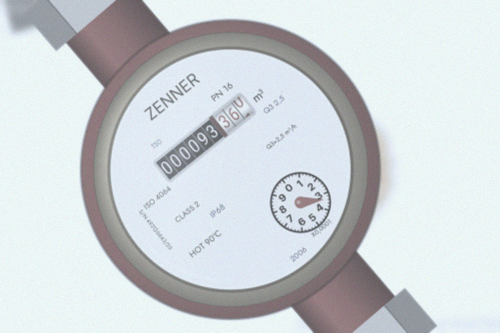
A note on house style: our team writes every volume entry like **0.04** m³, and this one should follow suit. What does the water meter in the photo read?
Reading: **93.3603** m³
